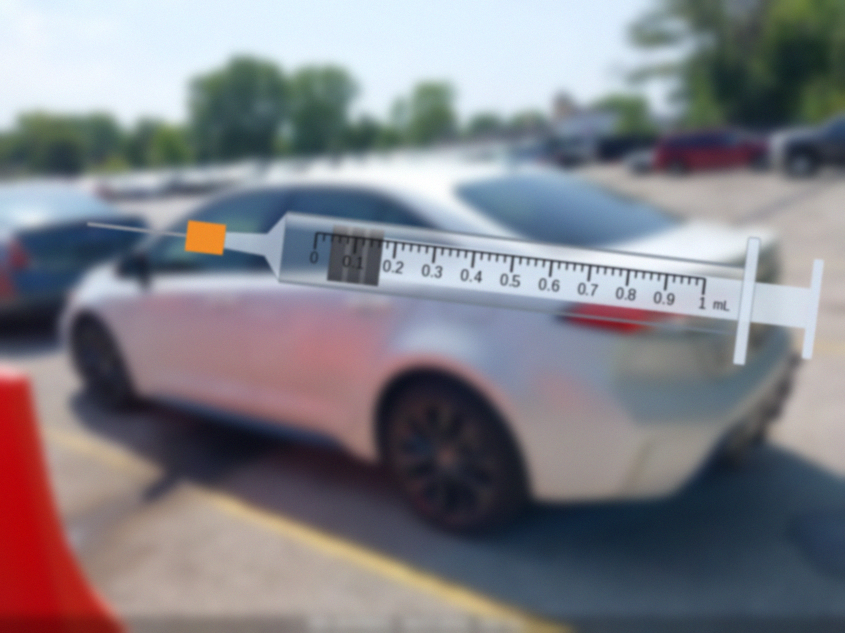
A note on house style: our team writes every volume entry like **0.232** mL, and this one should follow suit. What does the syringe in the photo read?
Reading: **0.04** mL
